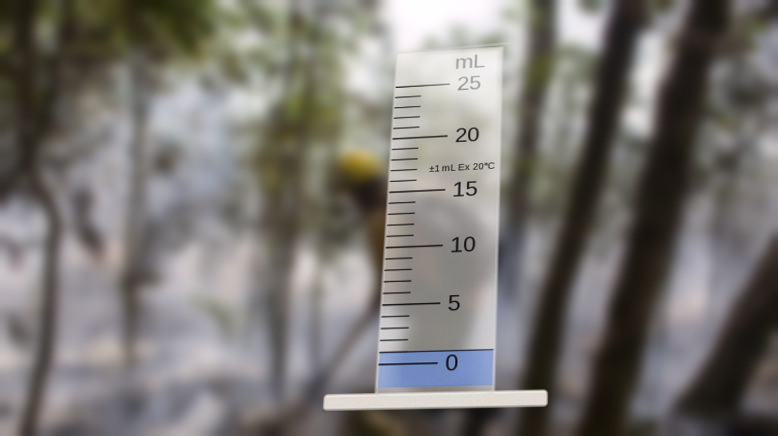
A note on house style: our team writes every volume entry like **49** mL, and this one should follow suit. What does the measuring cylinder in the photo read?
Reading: **1** mL
